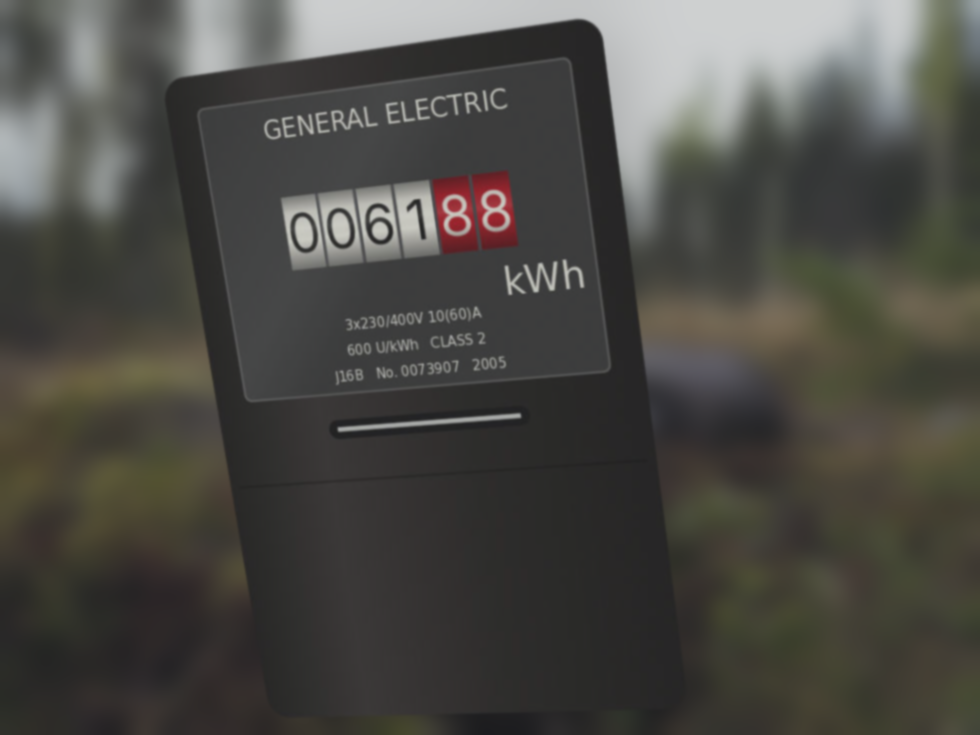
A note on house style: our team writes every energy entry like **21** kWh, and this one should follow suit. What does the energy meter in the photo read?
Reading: **61.88** kWh
